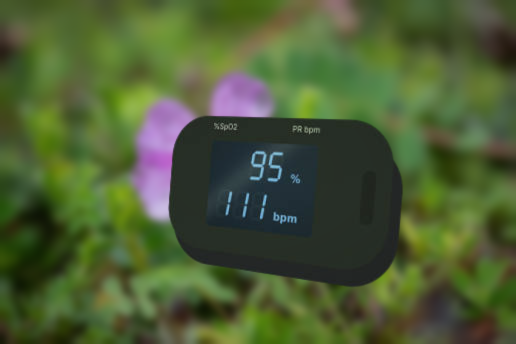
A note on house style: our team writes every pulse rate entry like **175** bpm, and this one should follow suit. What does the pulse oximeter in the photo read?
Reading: **111** bpm
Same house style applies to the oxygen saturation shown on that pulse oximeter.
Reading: **95** %
